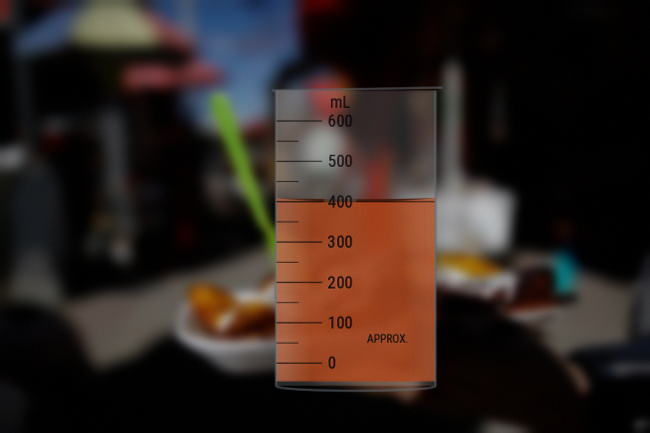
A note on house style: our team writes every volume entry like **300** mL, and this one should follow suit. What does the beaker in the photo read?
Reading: **400** mL
